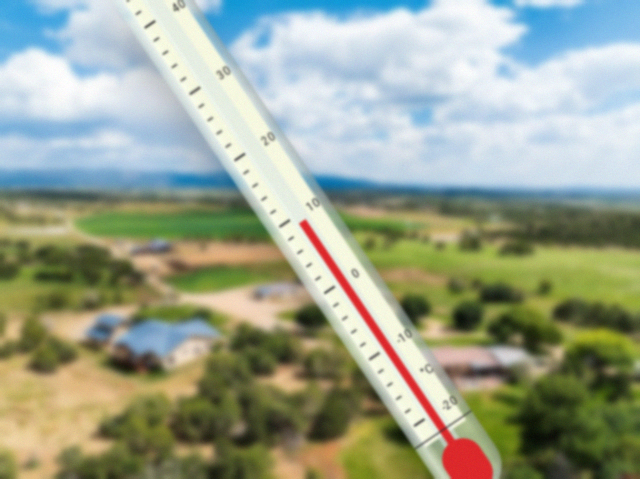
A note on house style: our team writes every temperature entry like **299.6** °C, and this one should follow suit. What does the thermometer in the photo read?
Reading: **9** °C
